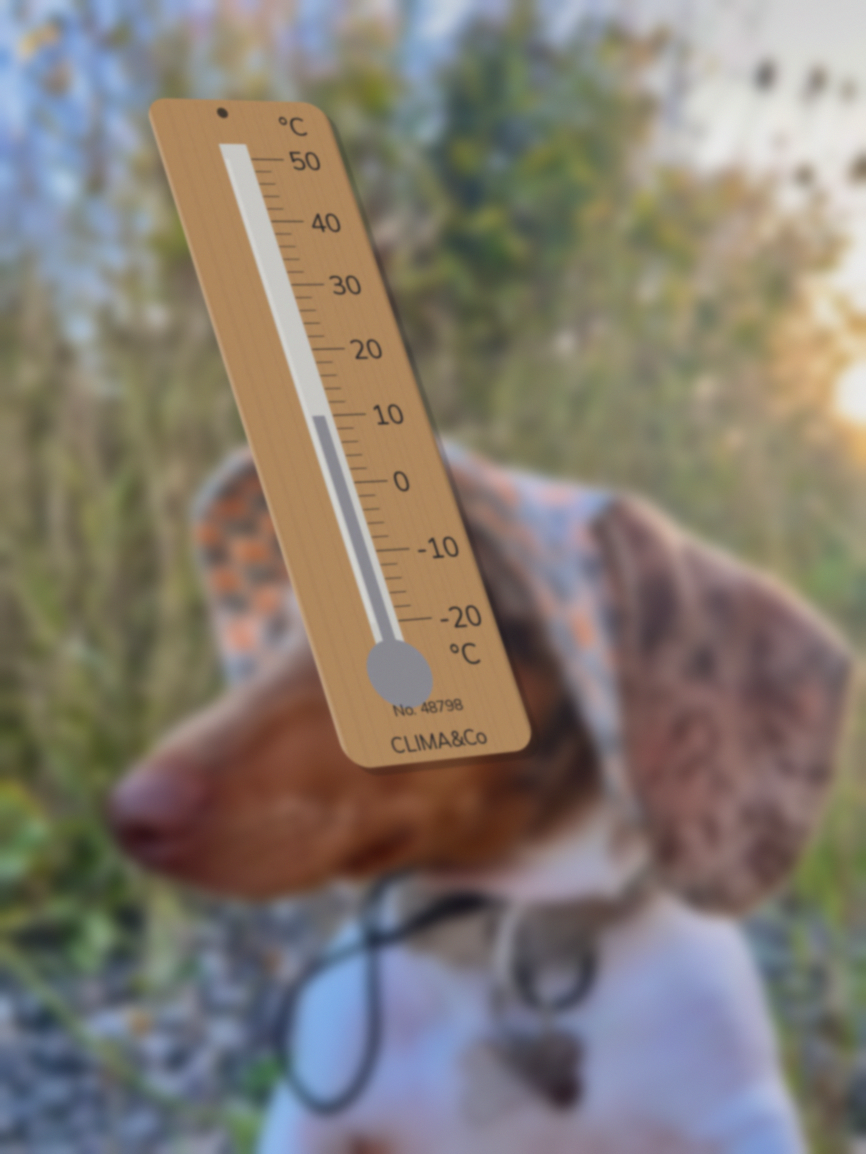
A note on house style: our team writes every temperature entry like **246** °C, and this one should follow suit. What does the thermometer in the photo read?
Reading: **10** °C
